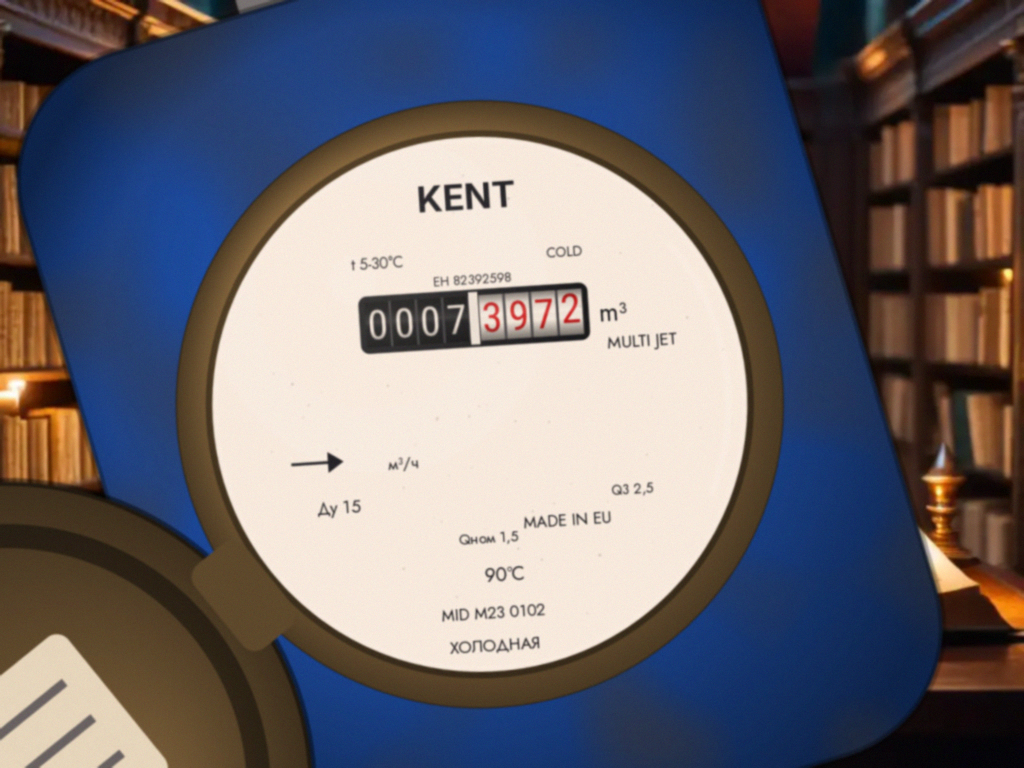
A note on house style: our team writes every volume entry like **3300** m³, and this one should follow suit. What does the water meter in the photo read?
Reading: **7.3972** m³
